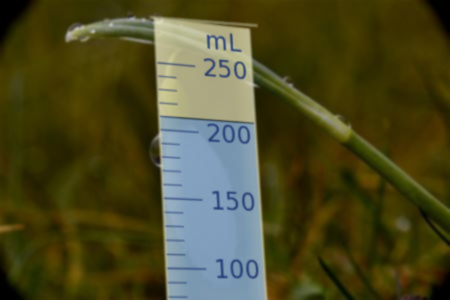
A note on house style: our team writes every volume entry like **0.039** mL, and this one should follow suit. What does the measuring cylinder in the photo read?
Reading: **210** mL
